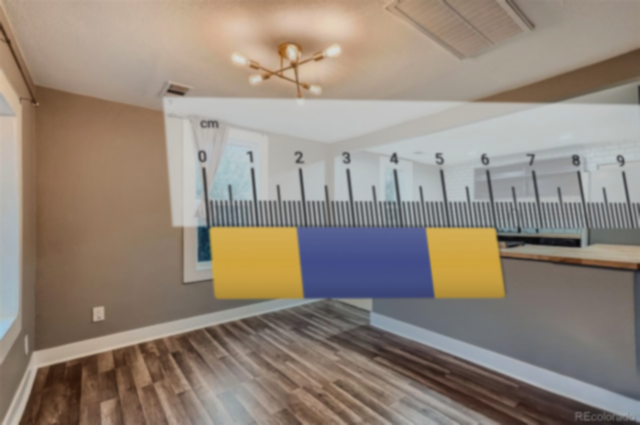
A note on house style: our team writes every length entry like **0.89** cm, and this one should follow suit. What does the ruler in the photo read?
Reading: **6** cm
